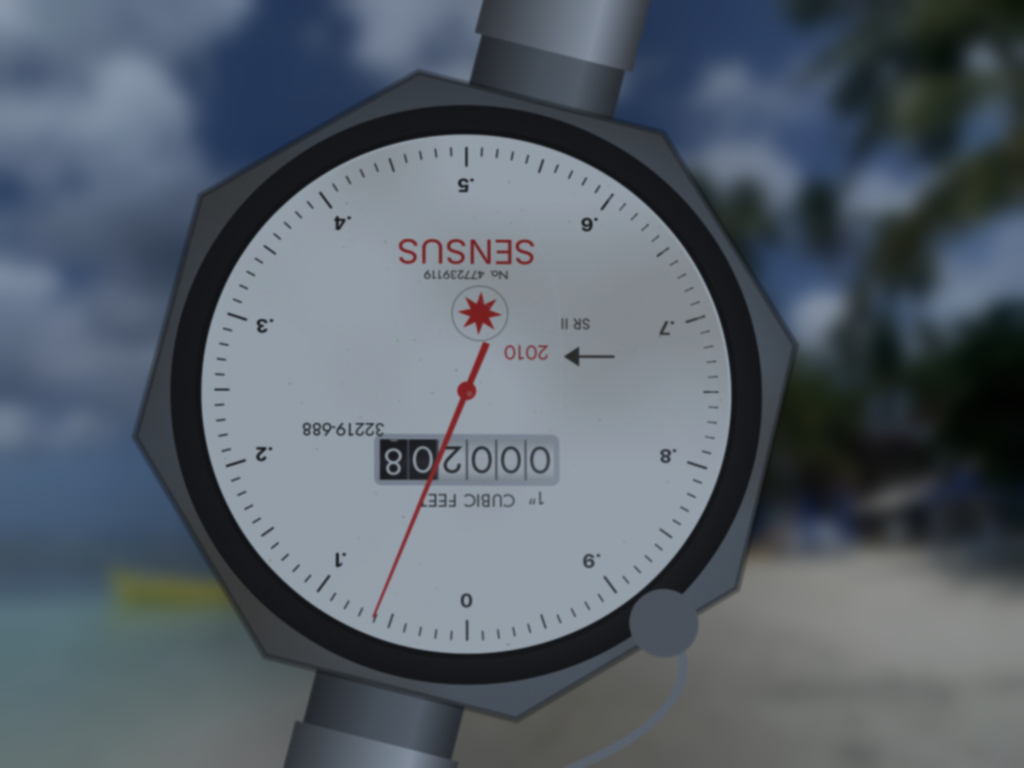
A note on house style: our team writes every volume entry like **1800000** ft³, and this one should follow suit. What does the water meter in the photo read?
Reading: **208.06** ft³
